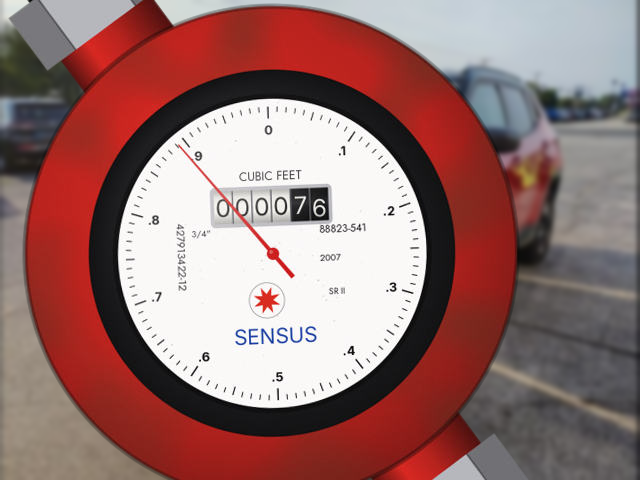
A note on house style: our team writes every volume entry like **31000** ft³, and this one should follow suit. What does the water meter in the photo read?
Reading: **75.89** ft³
